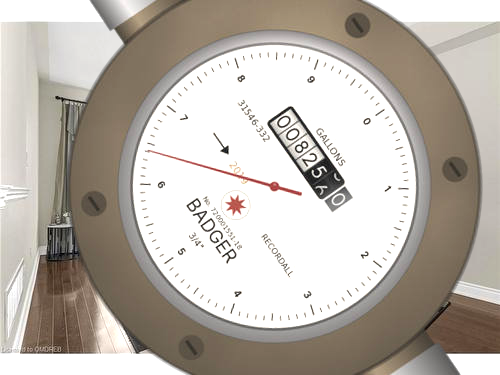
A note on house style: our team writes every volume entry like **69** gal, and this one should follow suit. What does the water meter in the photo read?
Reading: **82556.4** gal
